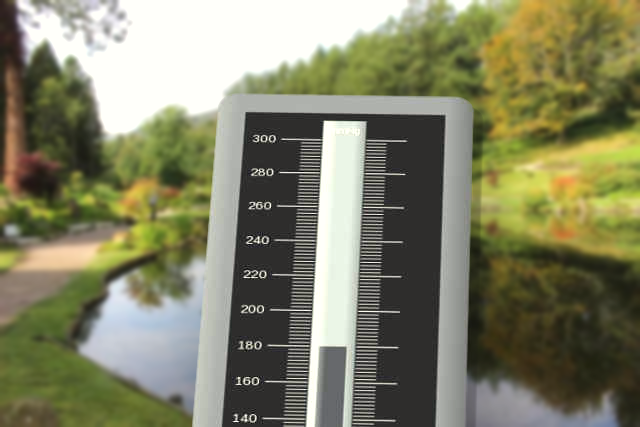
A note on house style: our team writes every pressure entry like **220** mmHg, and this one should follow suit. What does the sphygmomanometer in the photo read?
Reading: **180** mmHg
